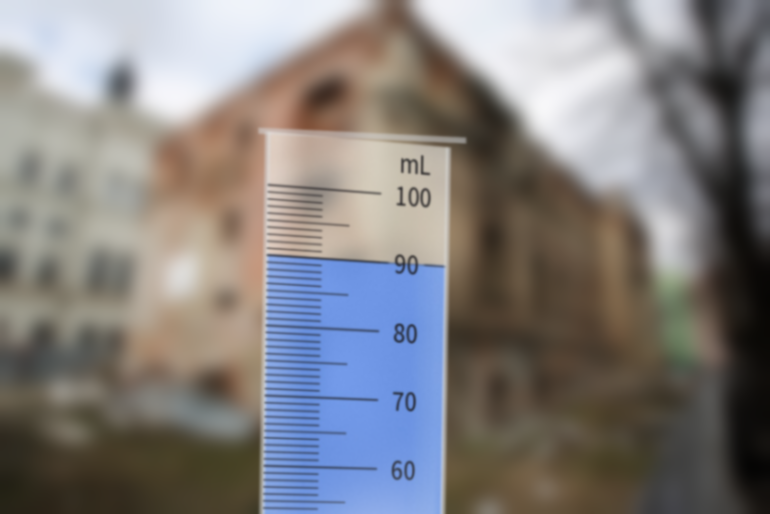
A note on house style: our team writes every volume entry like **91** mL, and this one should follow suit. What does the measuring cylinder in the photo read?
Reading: **90** mL
